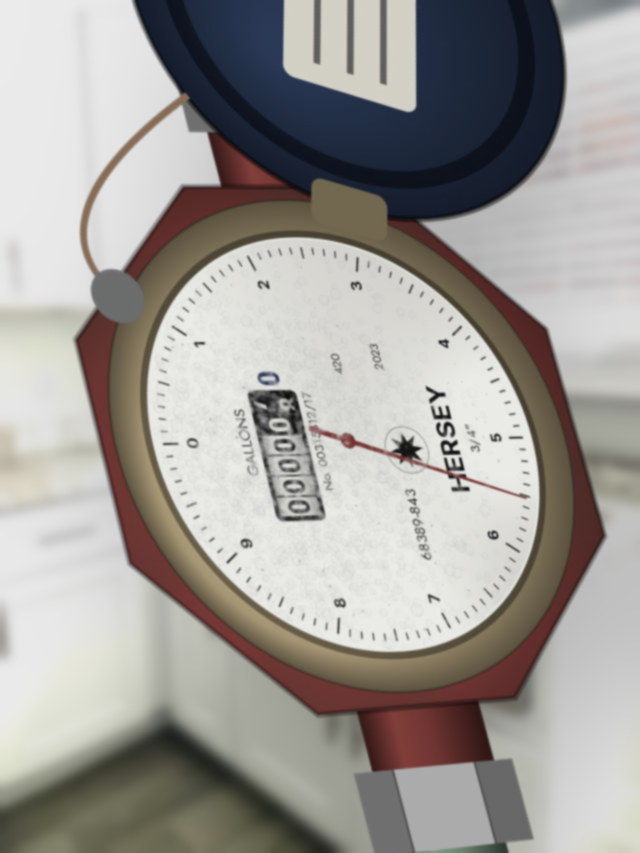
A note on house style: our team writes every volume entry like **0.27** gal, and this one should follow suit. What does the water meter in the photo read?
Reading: **75.5** gal
